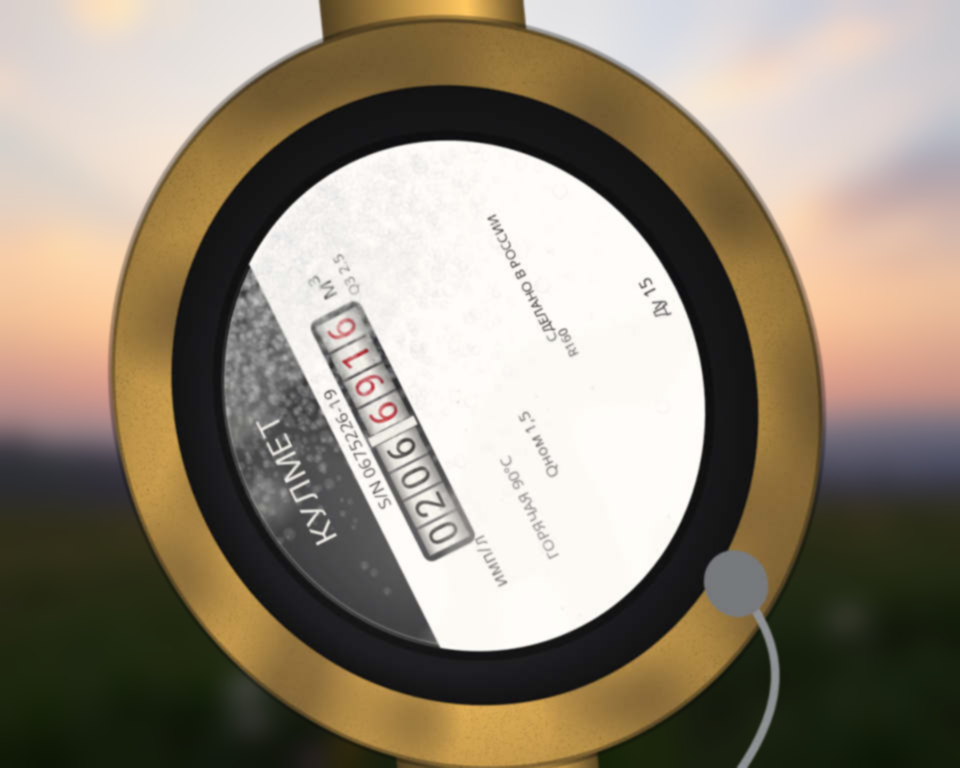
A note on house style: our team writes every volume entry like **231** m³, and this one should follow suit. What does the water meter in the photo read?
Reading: **206.6916** m³
